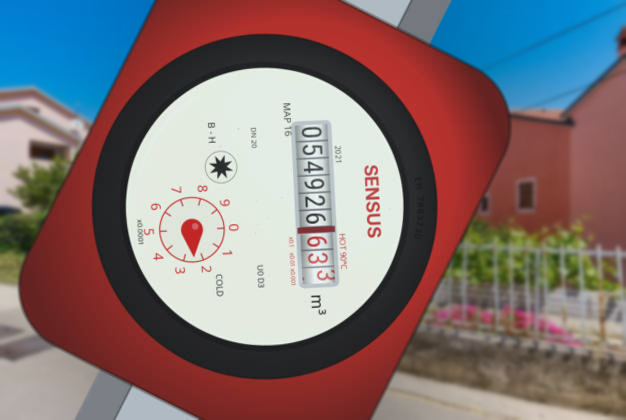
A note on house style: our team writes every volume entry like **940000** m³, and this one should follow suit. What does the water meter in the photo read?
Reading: **54926.6332** m³
